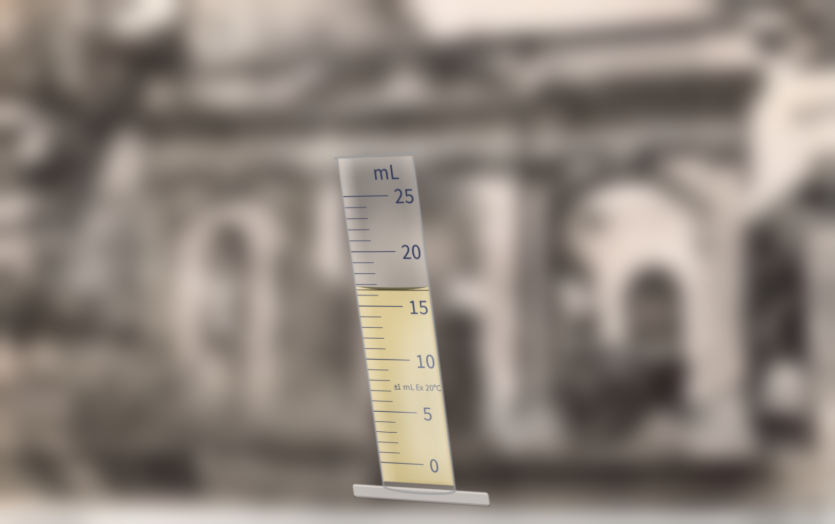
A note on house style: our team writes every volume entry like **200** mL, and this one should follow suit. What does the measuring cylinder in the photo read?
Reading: **16.5** mL
